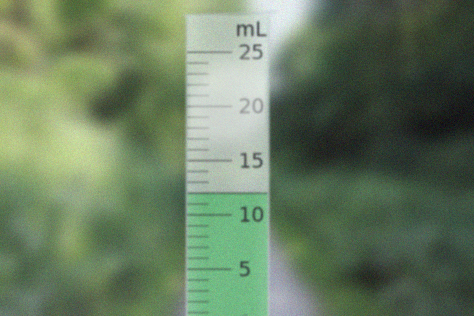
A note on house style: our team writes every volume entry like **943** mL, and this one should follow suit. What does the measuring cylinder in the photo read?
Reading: **12** mL
